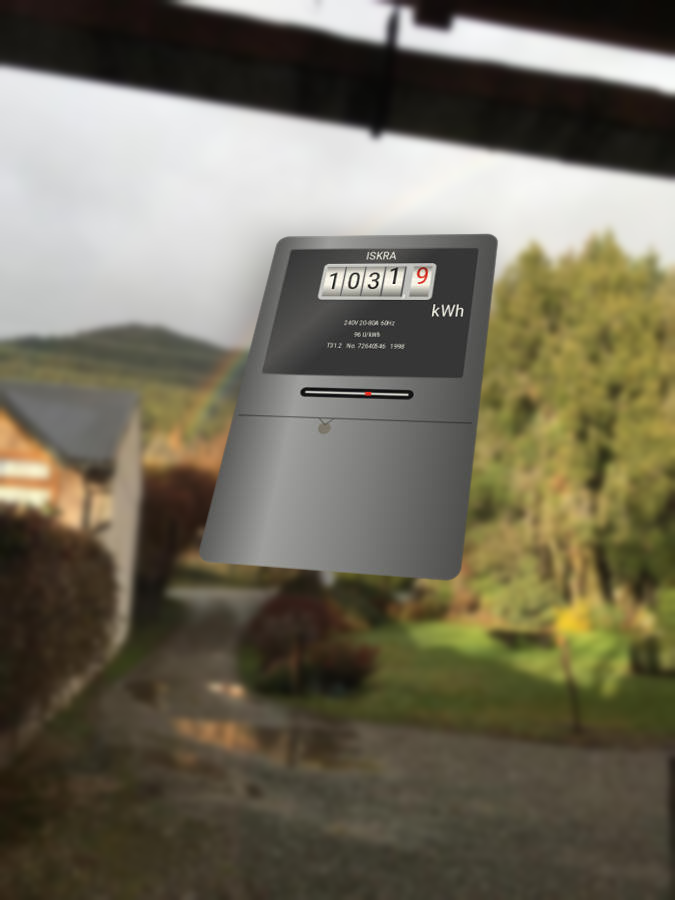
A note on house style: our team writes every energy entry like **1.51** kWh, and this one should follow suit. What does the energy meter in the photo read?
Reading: **1031.9** kWh
